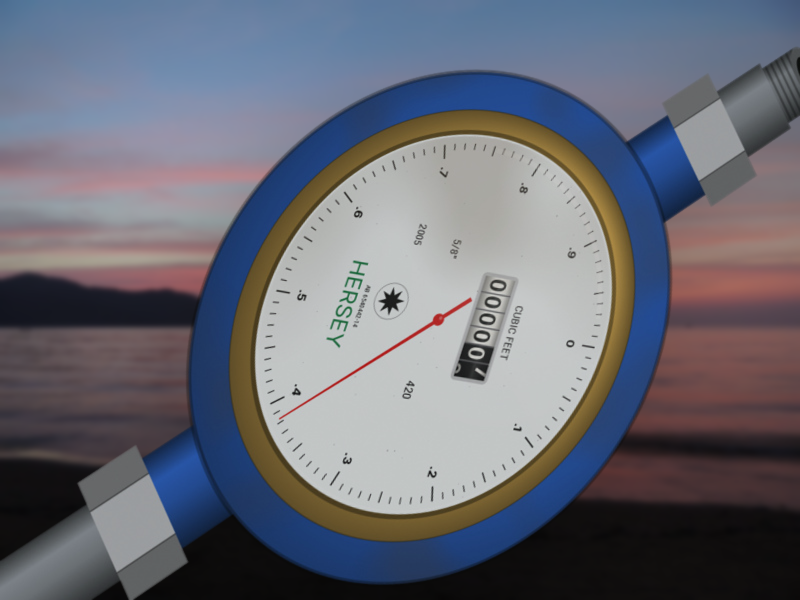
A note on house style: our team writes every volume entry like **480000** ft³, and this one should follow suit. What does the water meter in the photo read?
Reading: **7.38** ft³
